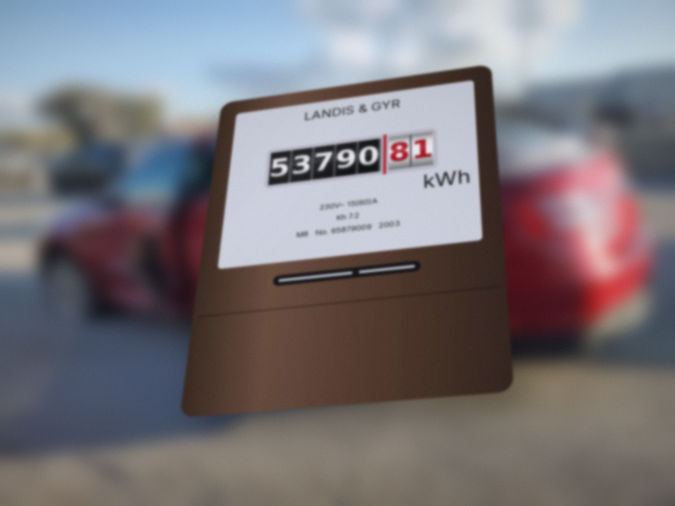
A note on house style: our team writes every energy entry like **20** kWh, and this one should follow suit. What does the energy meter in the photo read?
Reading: **53790.81** kWh
